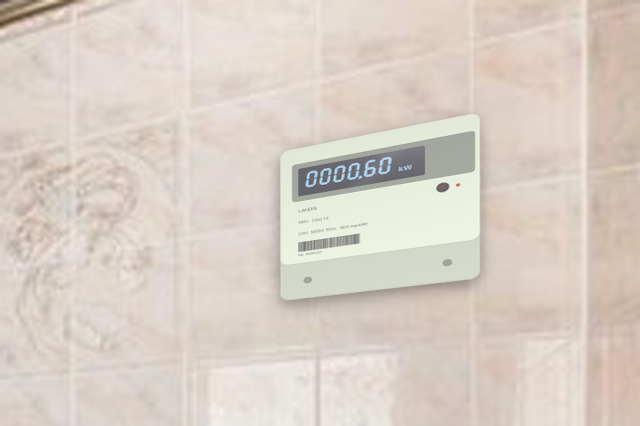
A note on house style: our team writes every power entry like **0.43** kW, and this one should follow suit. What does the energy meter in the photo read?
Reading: **0.60** kW
